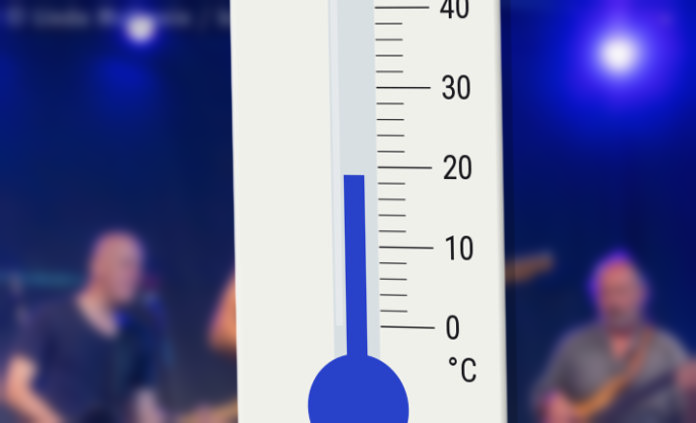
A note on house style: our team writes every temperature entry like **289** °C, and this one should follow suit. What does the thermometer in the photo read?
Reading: **19** °C
